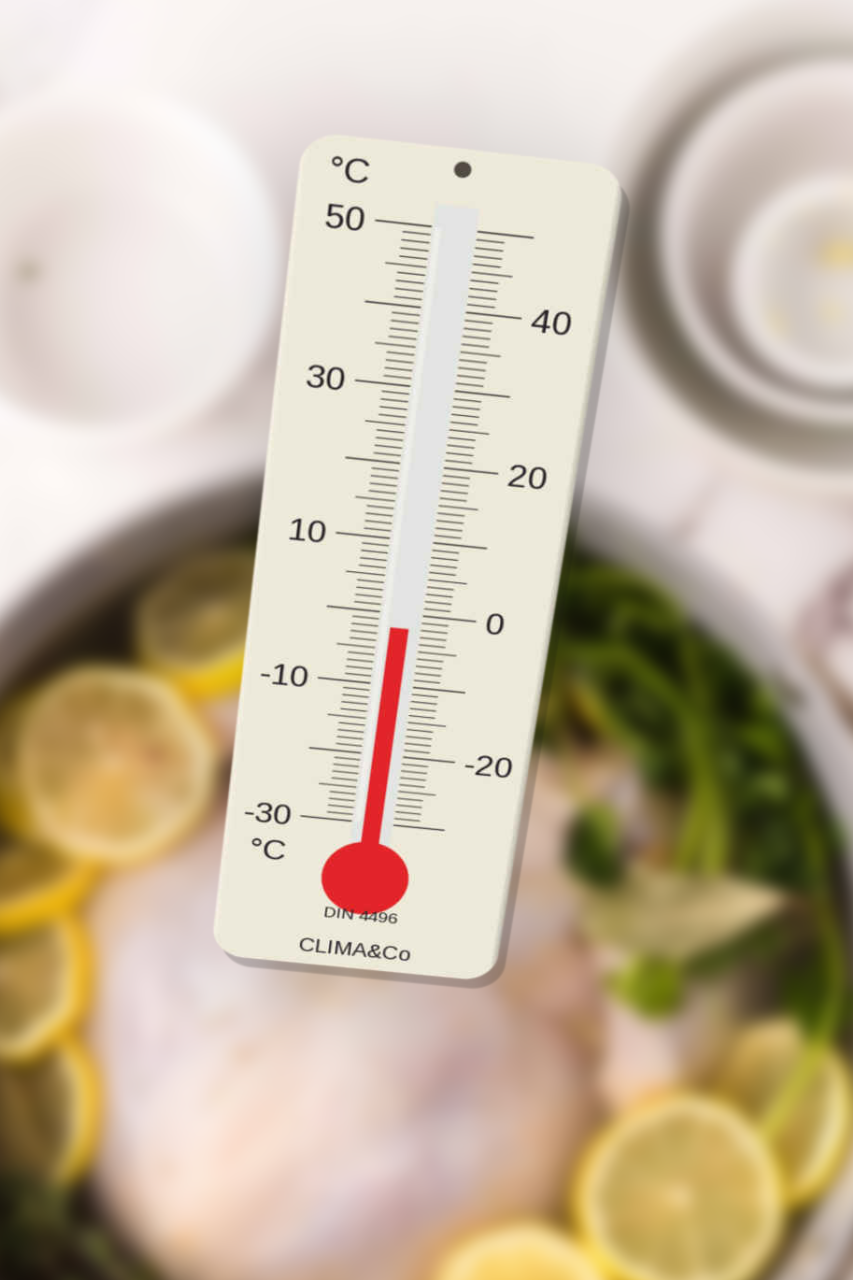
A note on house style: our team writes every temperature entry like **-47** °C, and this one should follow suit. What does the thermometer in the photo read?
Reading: **-2** °C
